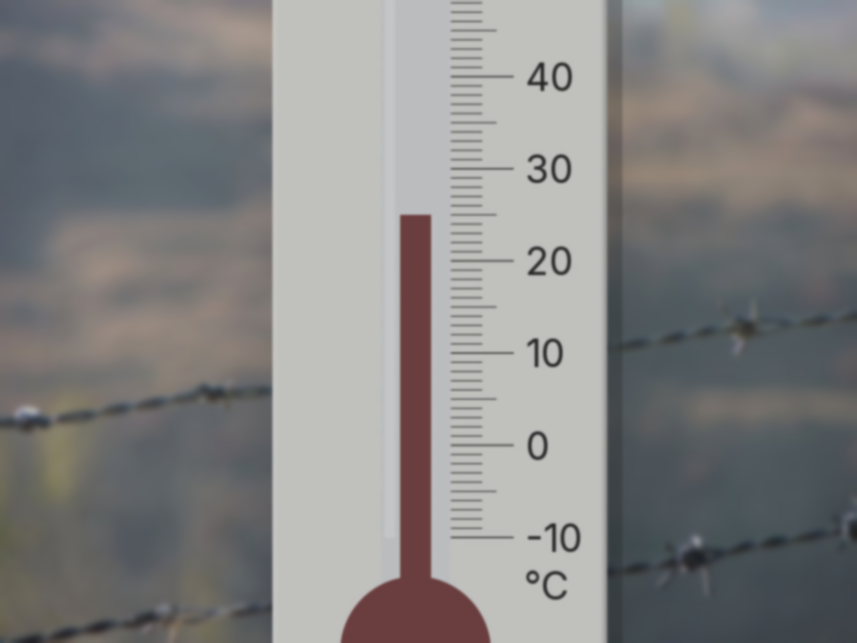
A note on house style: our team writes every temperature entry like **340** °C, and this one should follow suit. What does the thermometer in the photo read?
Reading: **25** °C
